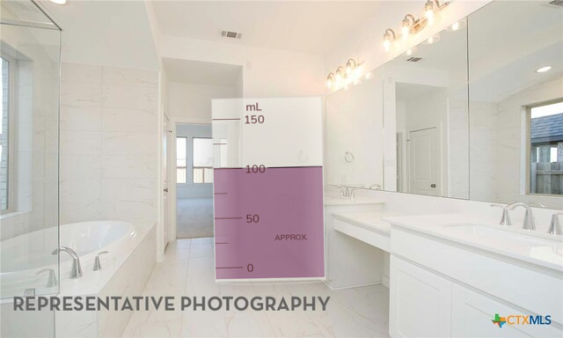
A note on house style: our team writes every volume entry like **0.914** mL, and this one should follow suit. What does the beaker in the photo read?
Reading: **100** mL
